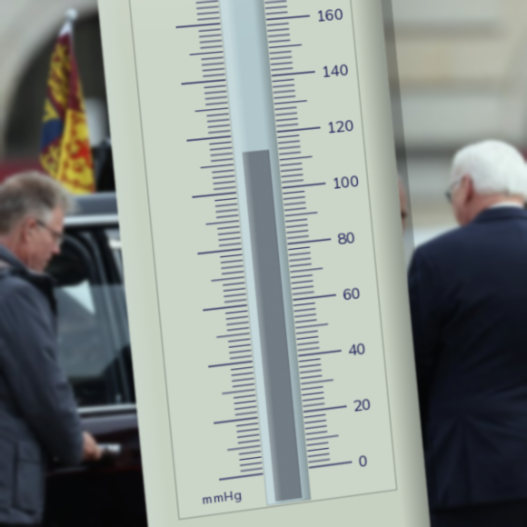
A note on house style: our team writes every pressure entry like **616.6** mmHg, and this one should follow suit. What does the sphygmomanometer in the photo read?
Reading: **114** mmHg
